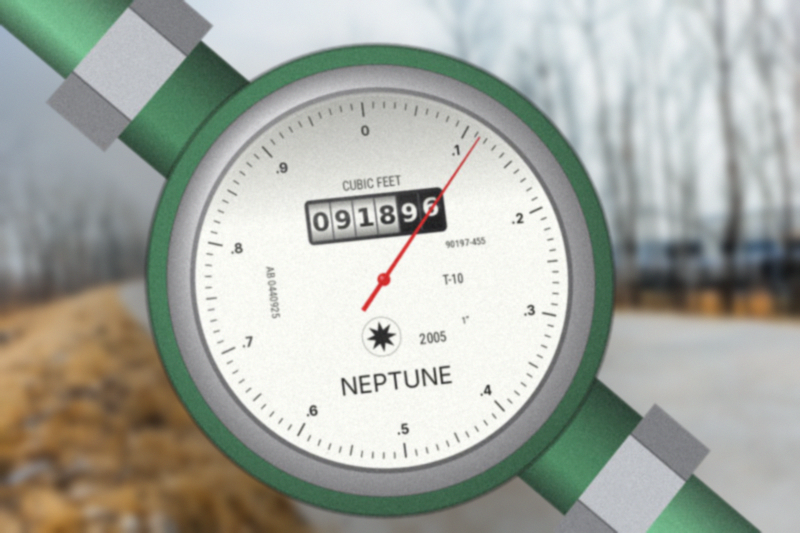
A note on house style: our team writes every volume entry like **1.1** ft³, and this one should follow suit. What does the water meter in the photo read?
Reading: **91896.11** ft³
